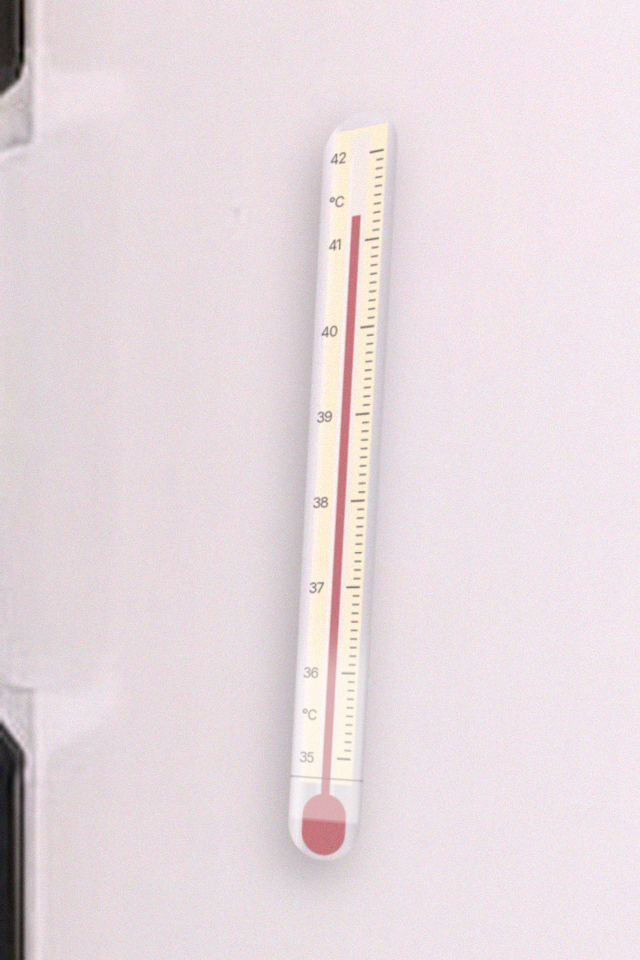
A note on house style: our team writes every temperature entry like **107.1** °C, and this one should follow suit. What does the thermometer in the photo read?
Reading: **41.3** °C
